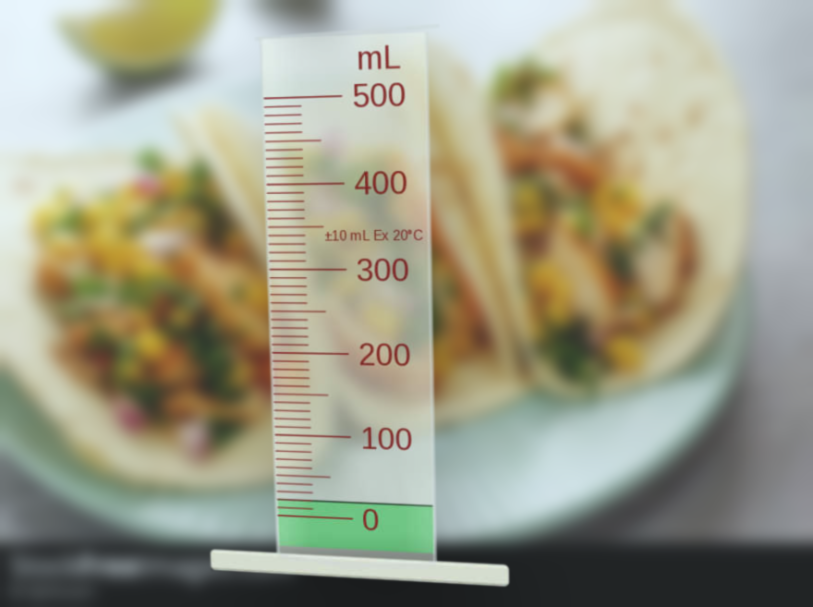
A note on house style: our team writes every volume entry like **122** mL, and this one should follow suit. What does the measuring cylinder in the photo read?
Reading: **20** mL
